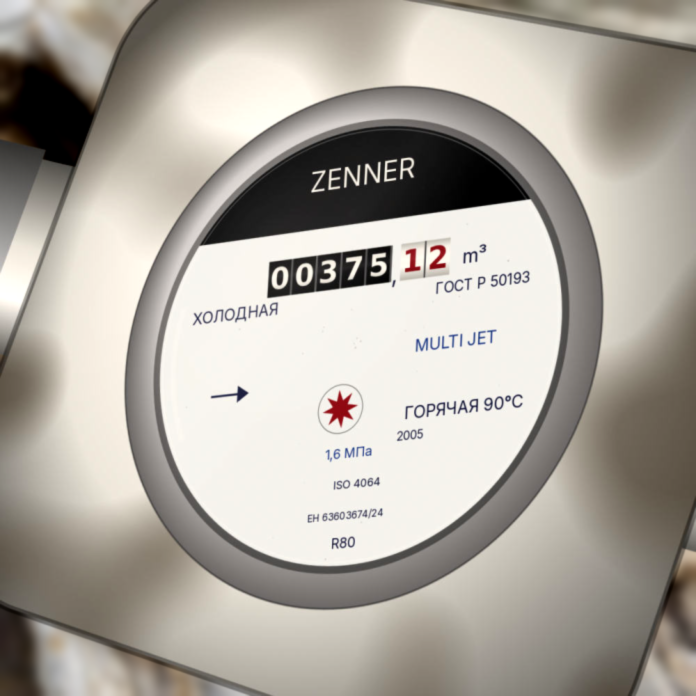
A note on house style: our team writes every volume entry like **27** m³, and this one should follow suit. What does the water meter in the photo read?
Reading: **375.12** m³
